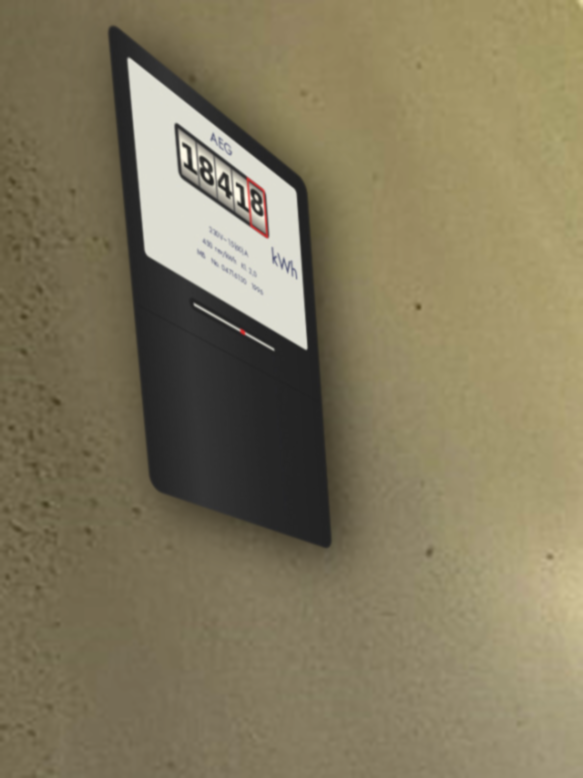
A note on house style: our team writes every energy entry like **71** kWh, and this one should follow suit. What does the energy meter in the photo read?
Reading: **1841.8** kWh
